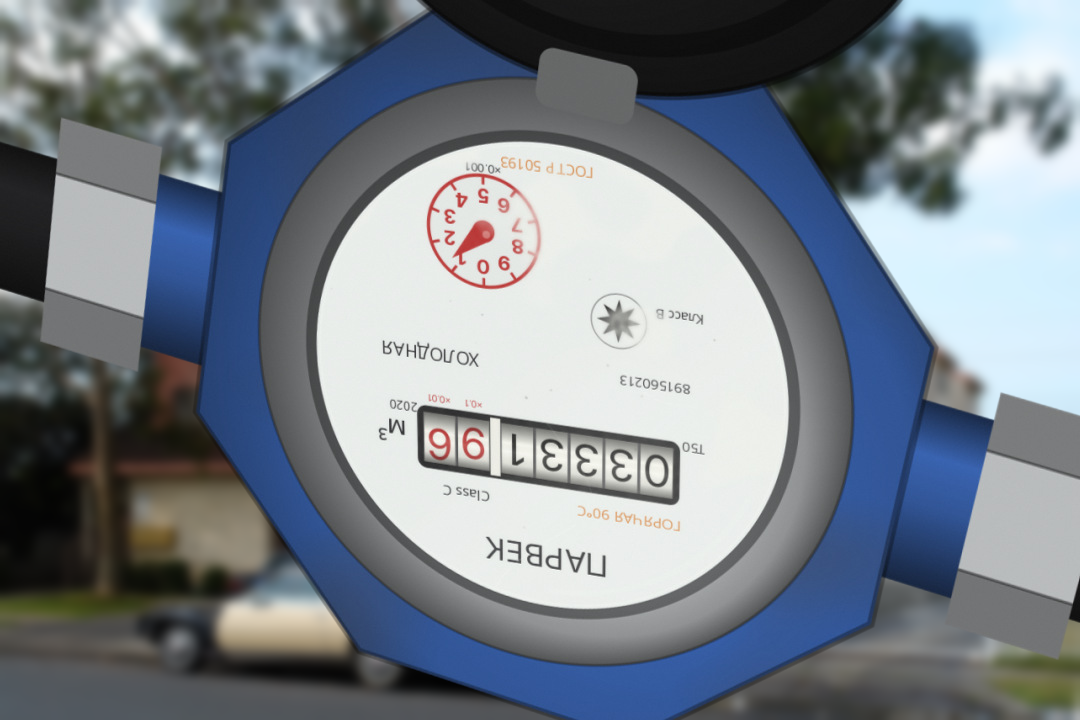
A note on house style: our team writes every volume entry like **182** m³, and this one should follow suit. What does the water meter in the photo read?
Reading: **3331.961** m³
